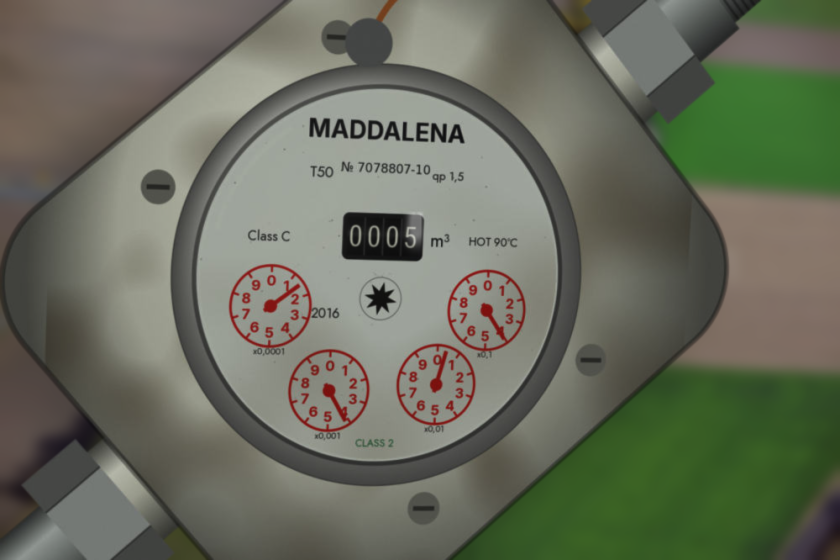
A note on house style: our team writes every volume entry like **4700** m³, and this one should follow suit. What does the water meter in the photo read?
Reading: **5.4041** m³
